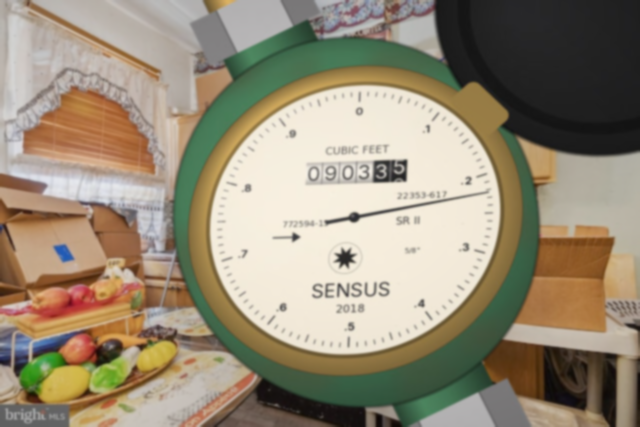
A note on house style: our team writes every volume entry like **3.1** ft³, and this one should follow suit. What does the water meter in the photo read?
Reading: **90335.22** ft³
